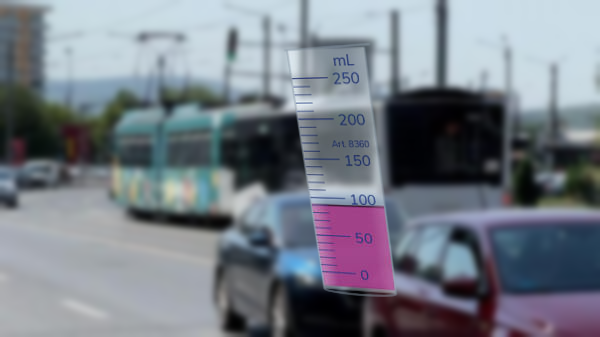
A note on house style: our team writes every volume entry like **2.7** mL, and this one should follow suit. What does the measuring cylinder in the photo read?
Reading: **90** mL
